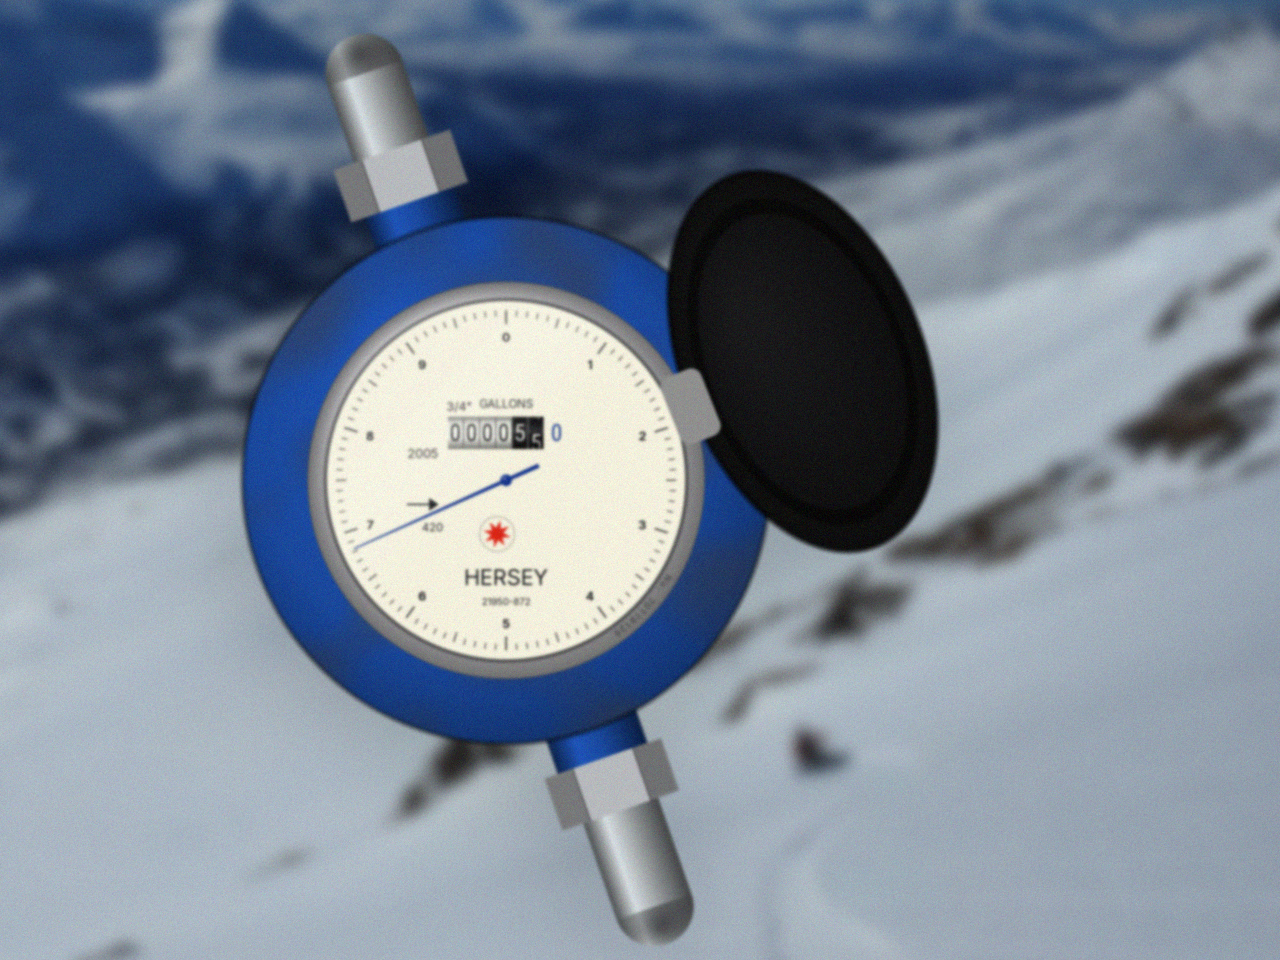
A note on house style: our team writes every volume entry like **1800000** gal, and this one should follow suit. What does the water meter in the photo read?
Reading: **546.8** gal
